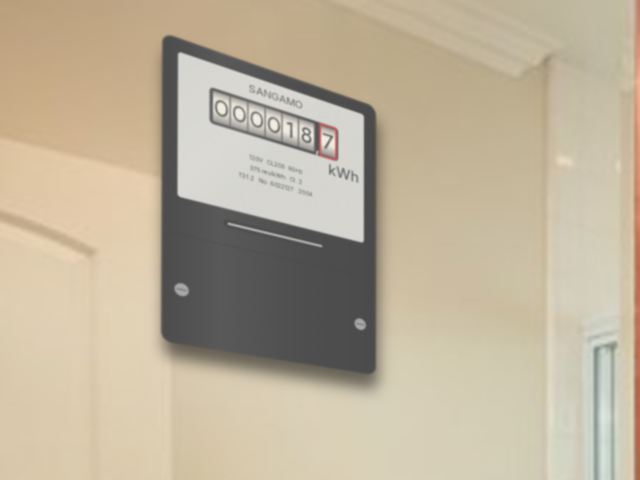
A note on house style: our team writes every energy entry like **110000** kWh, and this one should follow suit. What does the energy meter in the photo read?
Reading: **18.7** kWh
